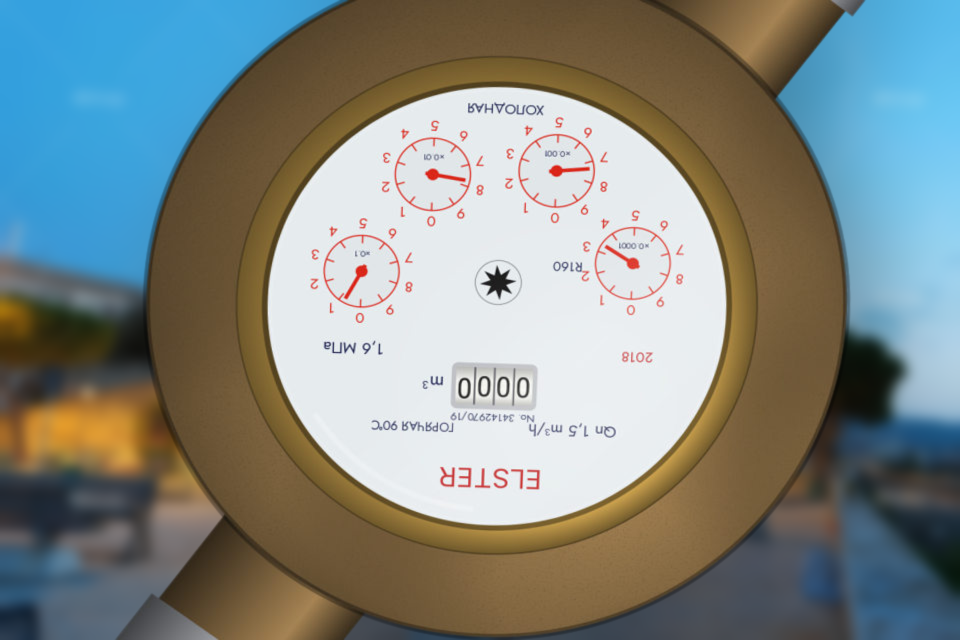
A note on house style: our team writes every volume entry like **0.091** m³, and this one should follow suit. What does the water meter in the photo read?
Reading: **0.0773** m³
